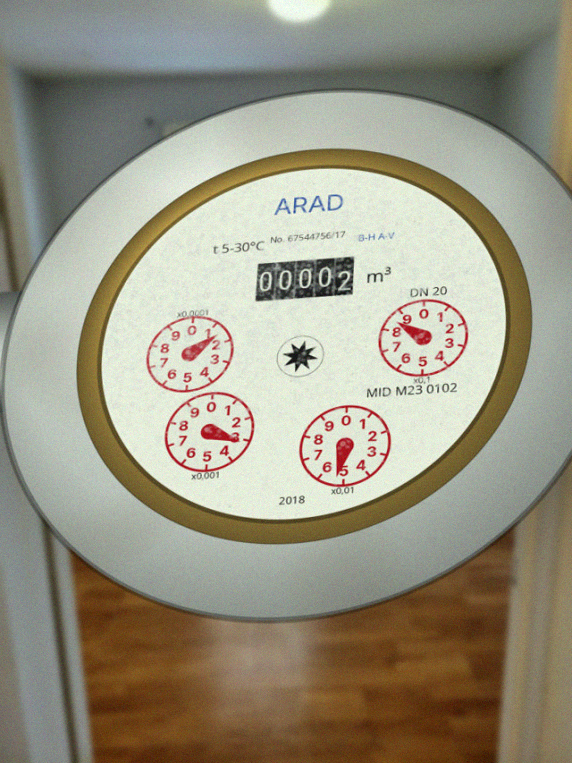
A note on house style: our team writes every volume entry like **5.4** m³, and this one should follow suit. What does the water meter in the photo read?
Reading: **1.8531** m³
